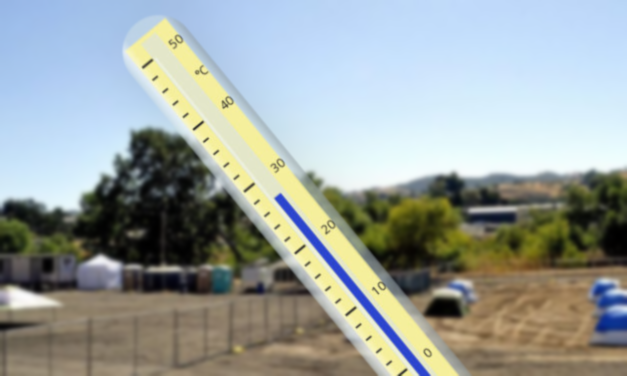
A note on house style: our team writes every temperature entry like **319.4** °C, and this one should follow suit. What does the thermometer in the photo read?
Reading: **27** °C
